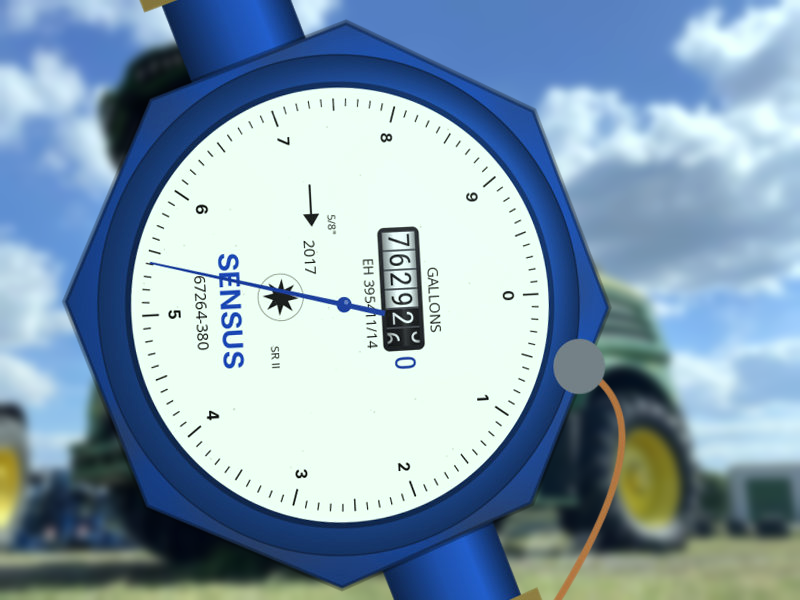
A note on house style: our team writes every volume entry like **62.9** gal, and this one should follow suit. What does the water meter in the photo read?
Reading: **7629255.4** gal
